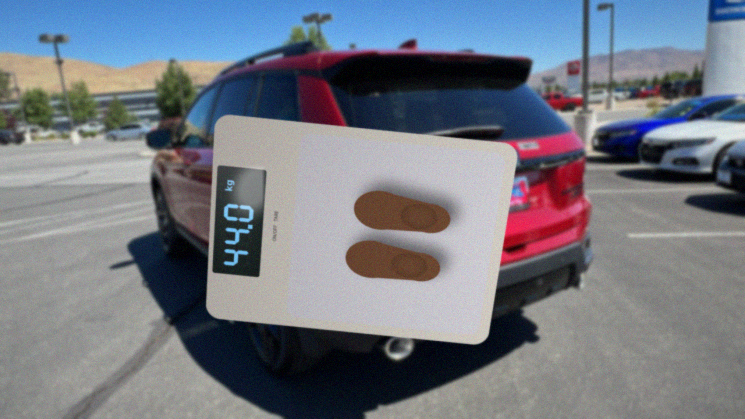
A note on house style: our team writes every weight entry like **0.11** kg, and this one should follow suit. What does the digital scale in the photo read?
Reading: **44.0** kg
